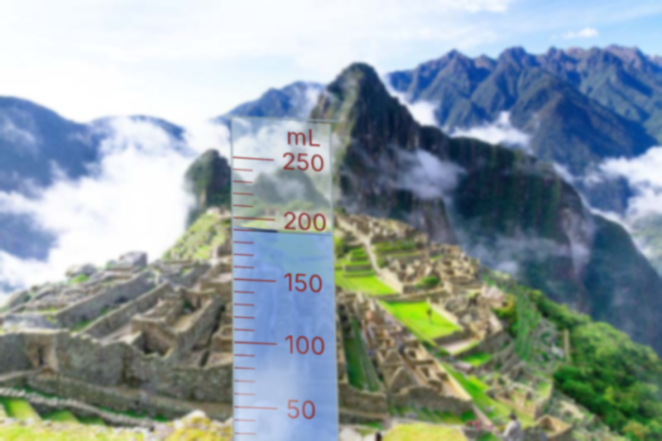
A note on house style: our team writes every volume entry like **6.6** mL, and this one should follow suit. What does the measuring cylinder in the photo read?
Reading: **190** mL
